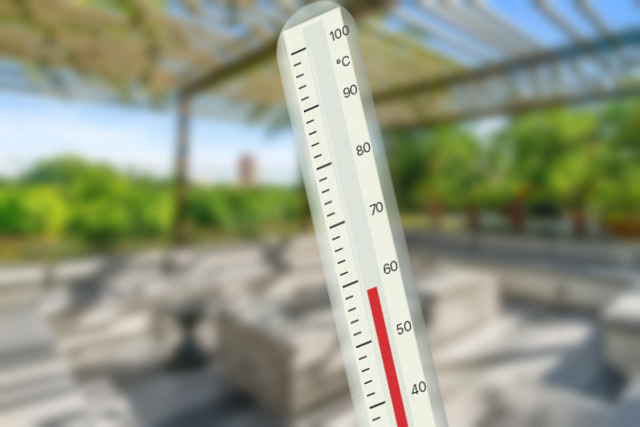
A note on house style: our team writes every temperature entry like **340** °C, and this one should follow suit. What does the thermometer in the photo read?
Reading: **58** °C
